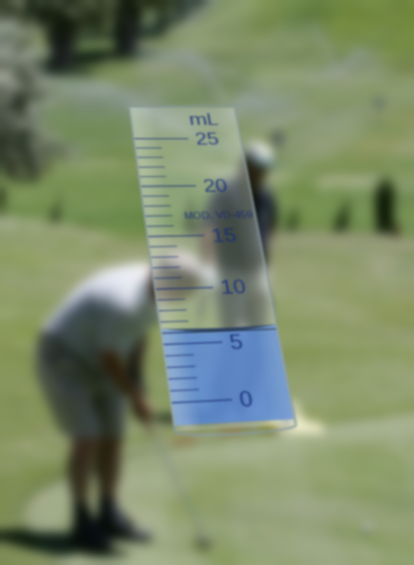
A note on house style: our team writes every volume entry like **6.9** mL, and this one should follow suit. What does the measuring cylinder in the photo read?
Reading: **6** mL
